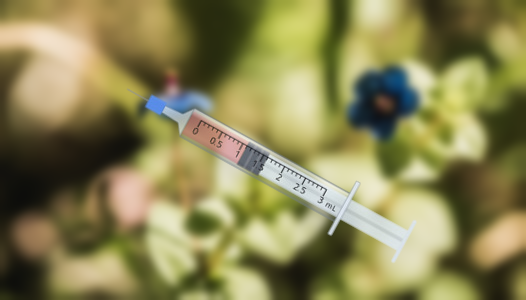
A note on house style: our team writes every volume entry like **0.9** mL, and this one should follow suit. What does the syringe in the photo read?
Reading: **1.1** mL
